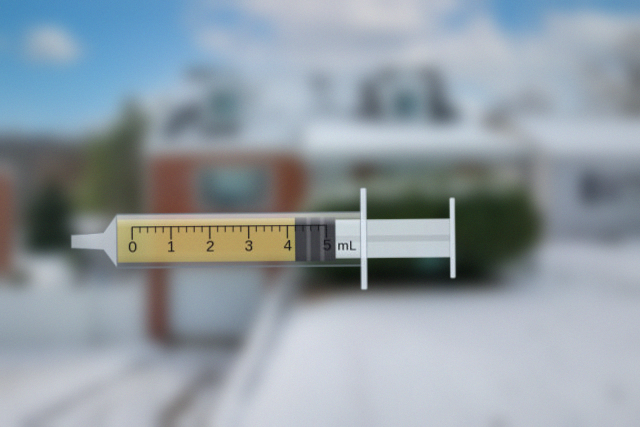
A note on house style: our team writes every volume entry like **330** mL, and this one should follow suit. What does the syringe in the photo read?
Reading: **4.2** mL
